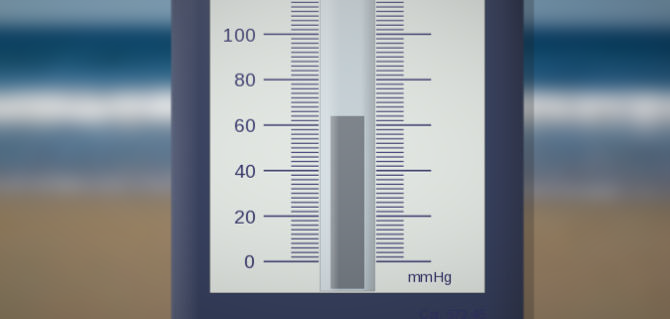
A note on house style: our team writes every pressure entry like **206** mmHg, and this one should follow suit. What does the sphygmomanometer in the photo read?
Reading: **64** mmHg
